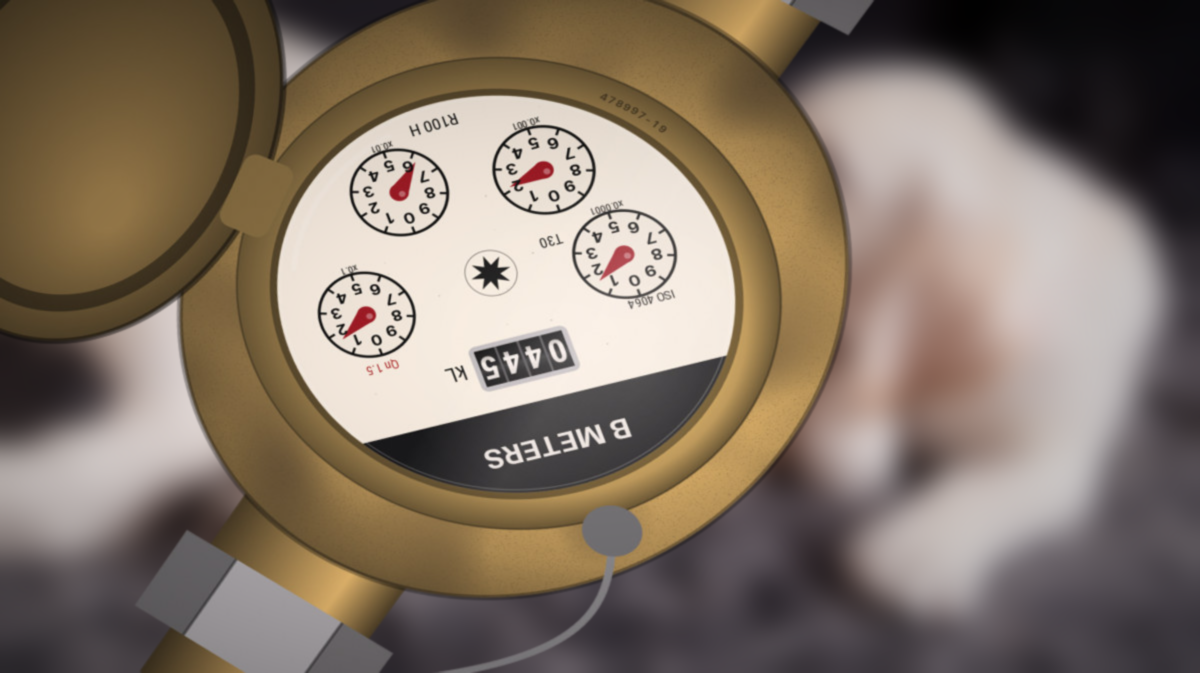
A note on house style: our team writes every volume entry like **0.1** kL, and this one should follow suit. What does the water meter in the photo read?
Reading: **445.1621** kL
